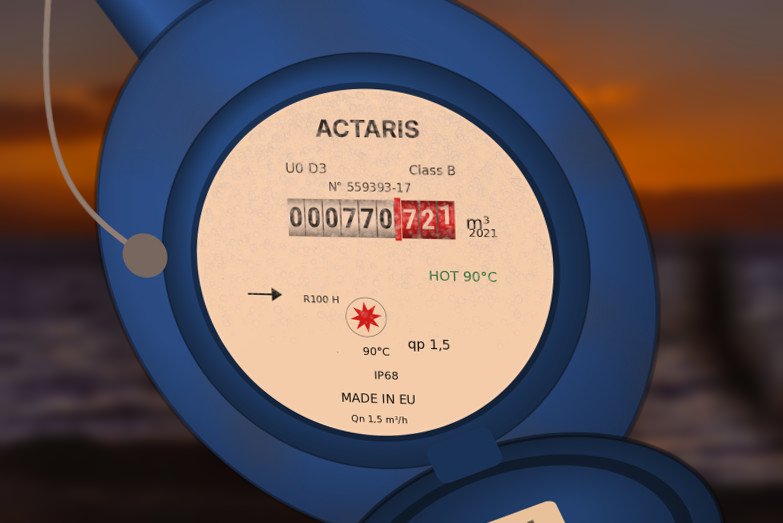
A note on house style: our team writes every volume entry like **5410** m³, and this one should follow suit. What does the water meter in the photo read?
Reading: **770.721** m³
